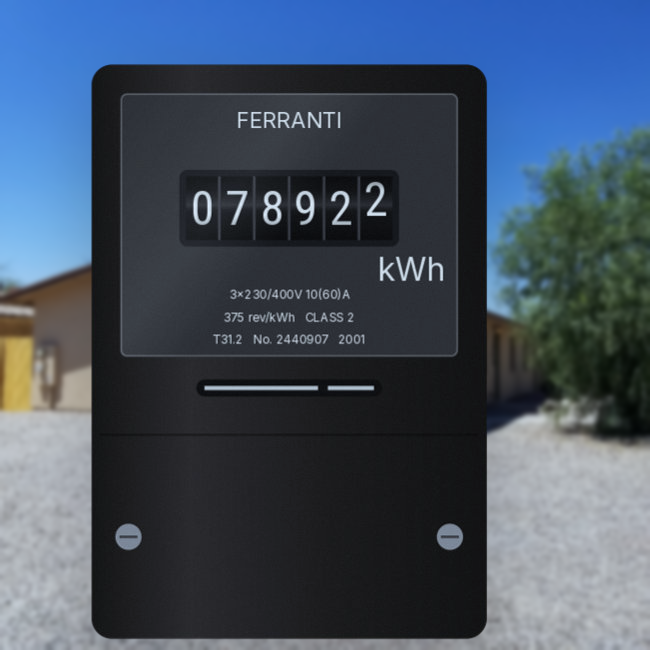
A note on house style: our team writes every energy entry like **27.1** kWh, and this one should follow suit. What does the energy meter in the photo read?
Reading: **78922** kWh
